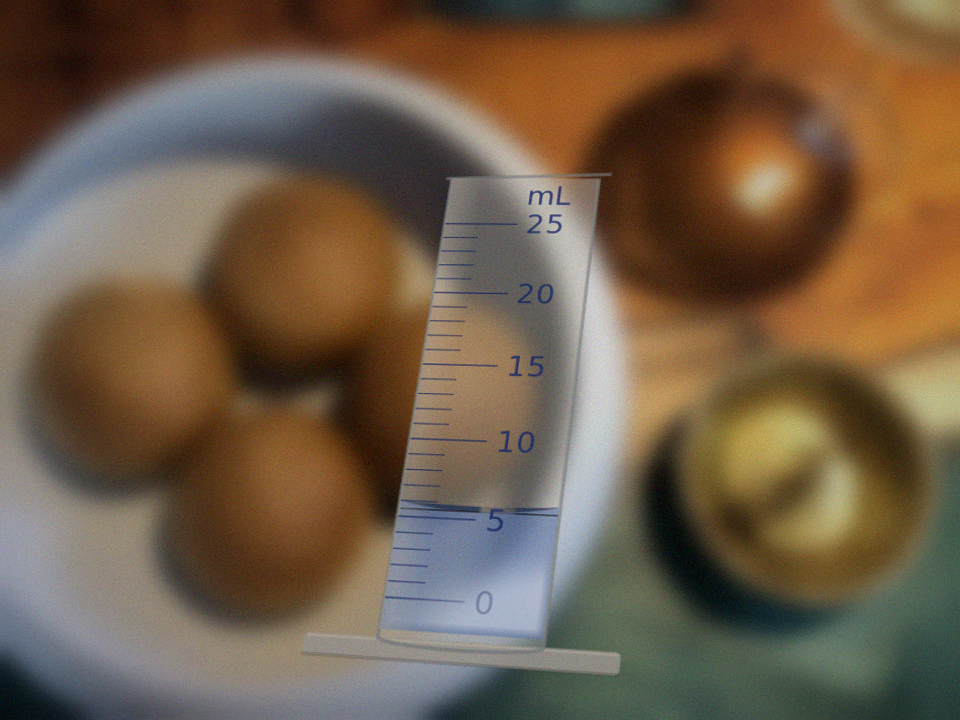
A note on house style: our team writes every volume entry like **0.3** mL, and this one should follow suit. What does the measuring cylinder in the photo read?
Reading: **5.5** mL
